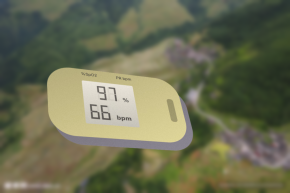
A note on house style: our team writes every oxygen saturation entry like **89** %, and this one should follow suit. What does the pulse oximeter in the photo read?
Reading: **97** %
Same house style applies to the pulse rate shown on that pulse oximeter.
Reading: **66** bpm
